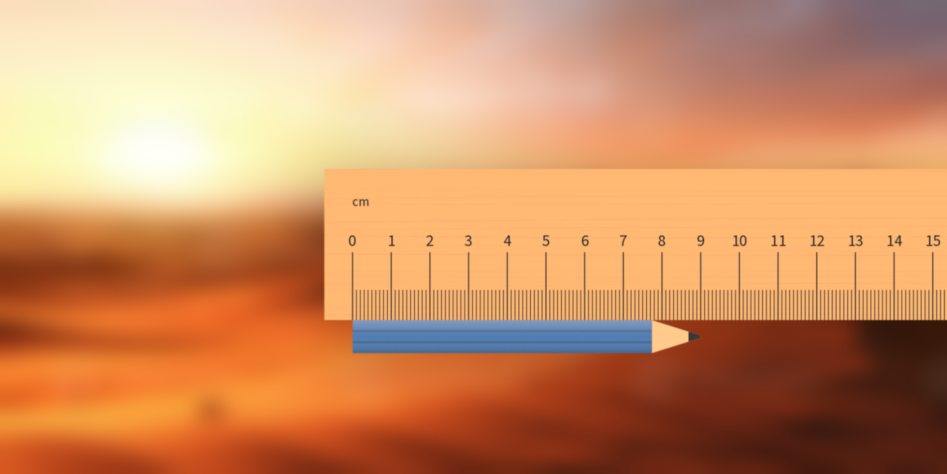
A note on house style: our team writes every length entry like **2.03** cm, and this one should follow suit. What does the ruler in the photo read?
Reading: **9** cm
